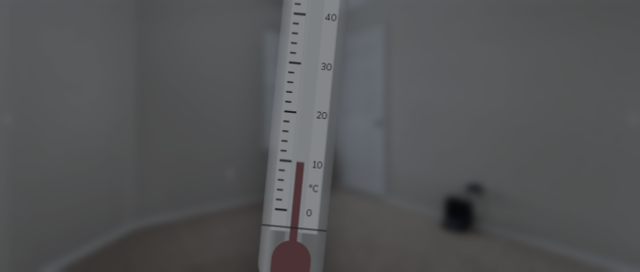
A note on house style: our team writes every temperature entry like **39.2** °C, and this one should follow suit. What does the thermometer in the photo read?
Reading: **10** °C
